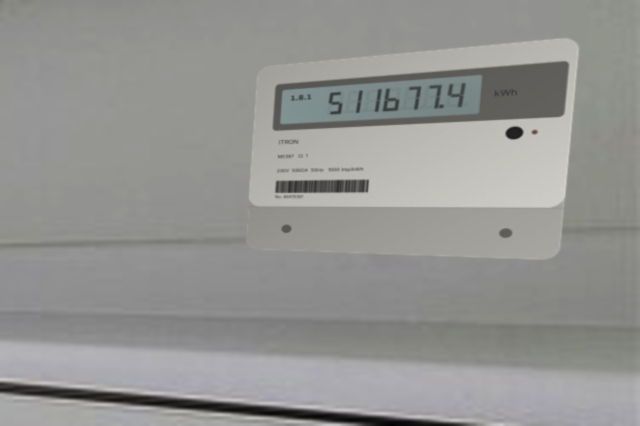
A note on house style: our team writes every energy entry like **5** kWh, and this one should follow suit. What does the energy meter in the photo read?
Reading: **511677.4** kWh
